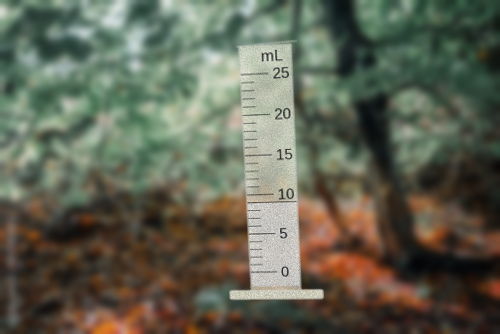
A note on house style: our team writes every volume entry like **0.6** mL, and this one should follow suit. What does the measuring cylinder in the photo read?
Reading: **9** mL
